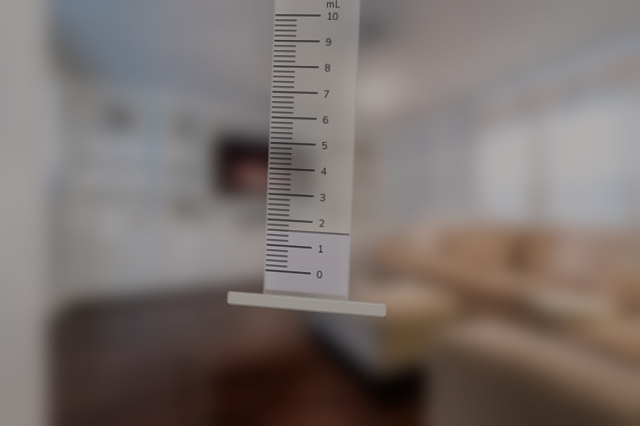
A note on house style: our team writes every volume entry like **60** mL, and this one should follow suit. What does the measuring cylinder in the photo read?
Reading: **1.6** mL
